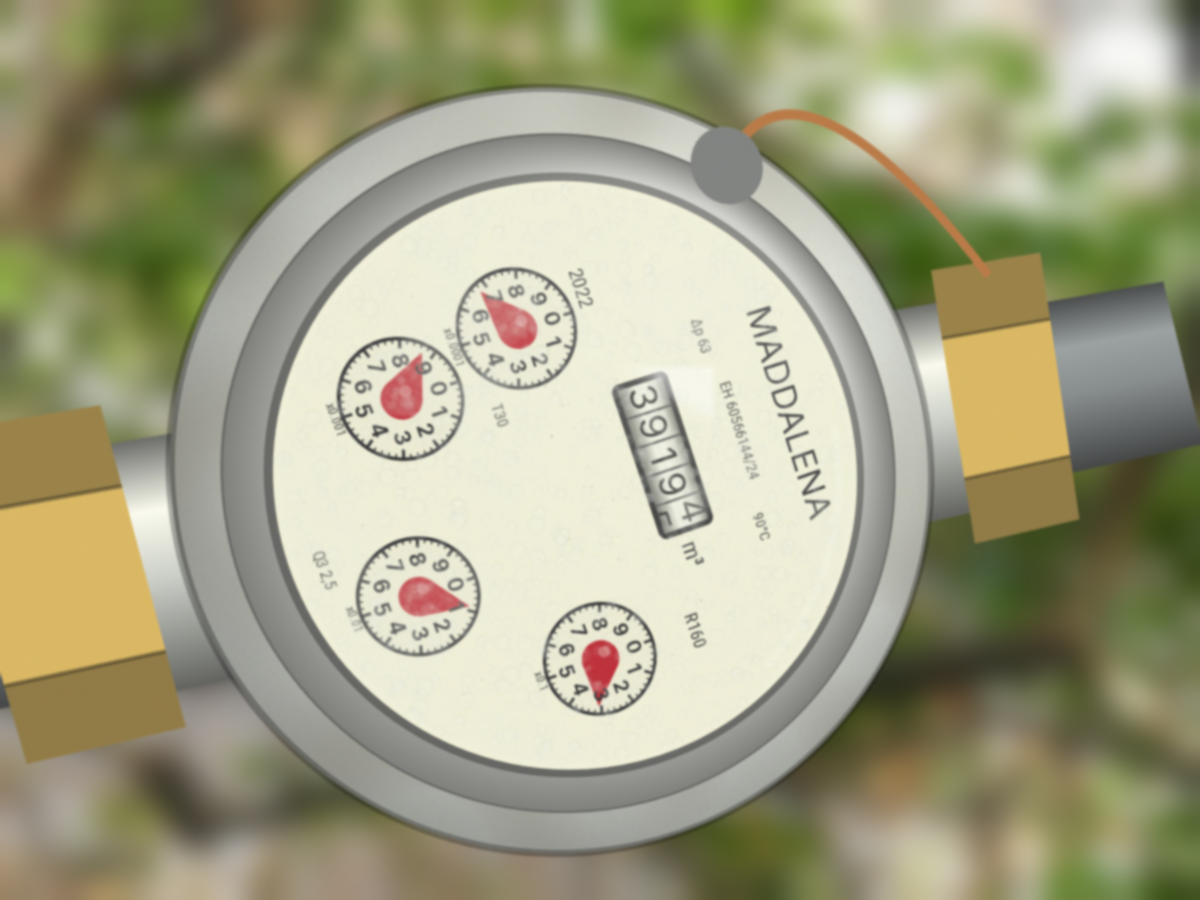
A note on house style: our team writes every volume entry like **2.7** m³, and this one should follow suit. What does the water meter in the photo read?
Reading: **39194.3086** m³
